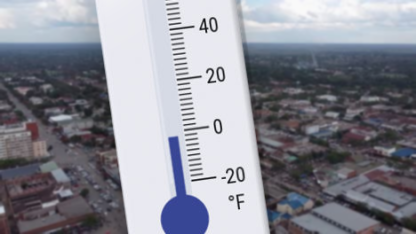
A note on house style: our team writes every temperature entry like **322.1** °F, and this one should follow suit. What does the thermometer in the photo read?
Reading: **-2** °F
